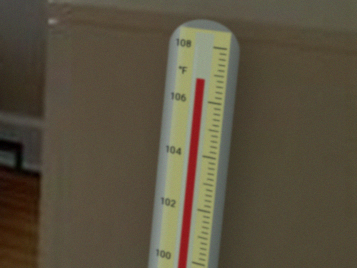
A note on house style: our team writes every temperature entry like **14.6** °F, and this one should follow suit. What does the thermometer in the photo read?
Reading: **106.8** °F
